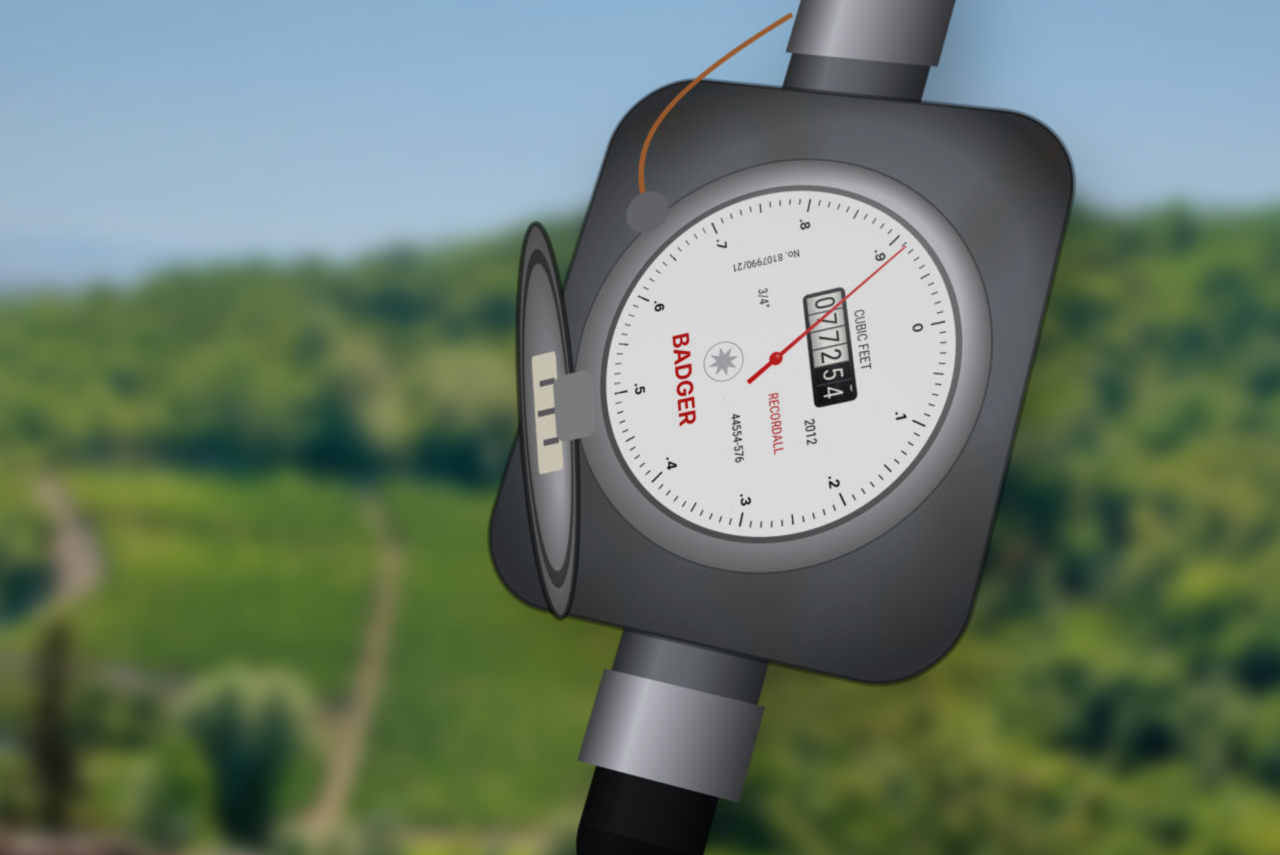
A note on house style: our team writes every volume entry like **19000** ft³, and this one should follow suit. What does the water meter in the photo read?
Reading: **77253.91** ft³
